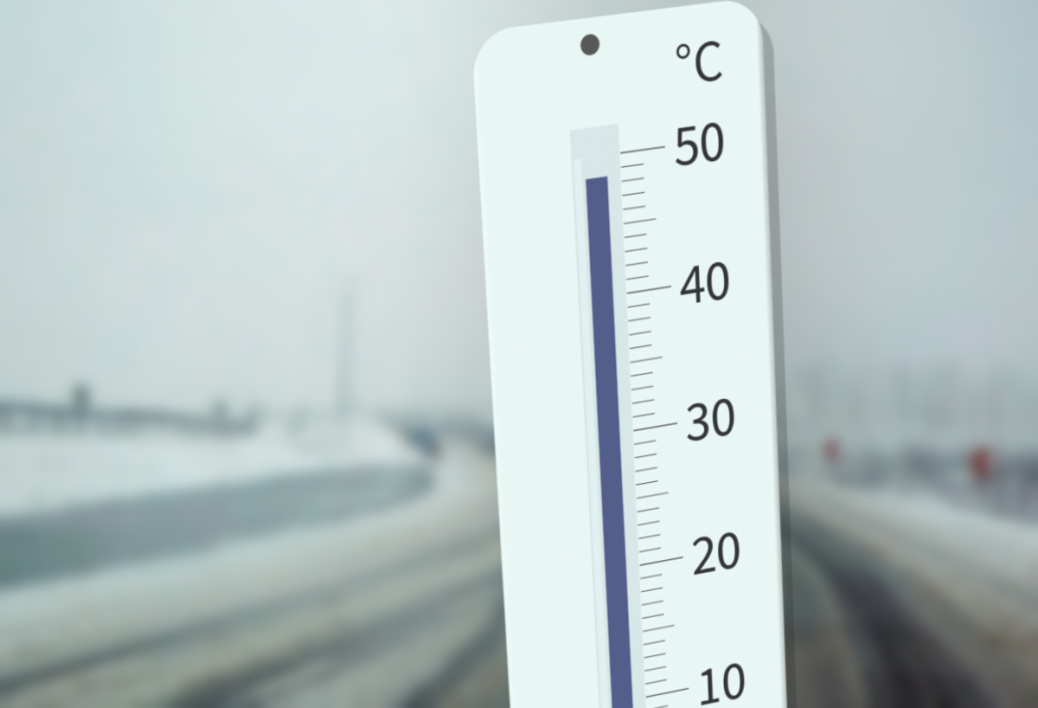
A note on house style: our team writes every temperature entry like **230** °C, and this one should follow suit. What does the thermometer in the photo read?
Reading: **48.5** °C
